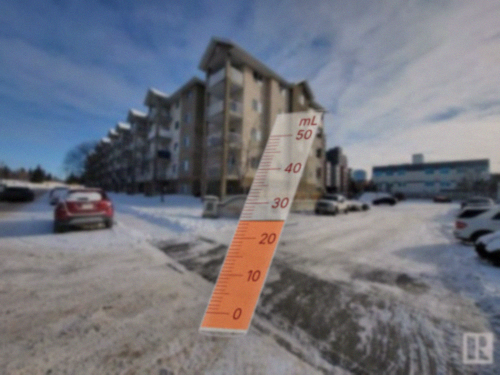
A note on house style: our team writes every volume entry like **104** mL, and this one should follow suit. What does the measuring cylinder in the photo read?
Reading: **25** mL
